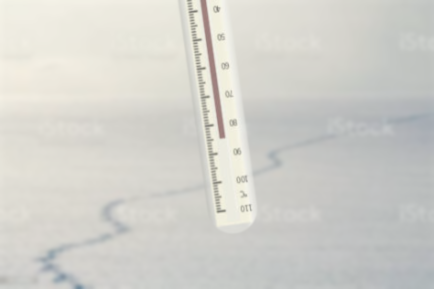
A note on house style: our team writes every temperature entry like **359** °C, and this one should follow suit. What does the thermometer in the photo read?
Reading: **85** °C
